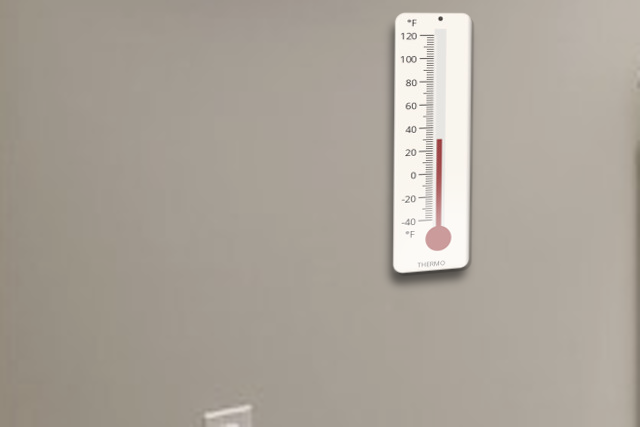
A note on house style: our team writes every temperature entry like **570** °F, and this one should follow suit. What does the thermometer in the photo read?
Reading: **30** °F
